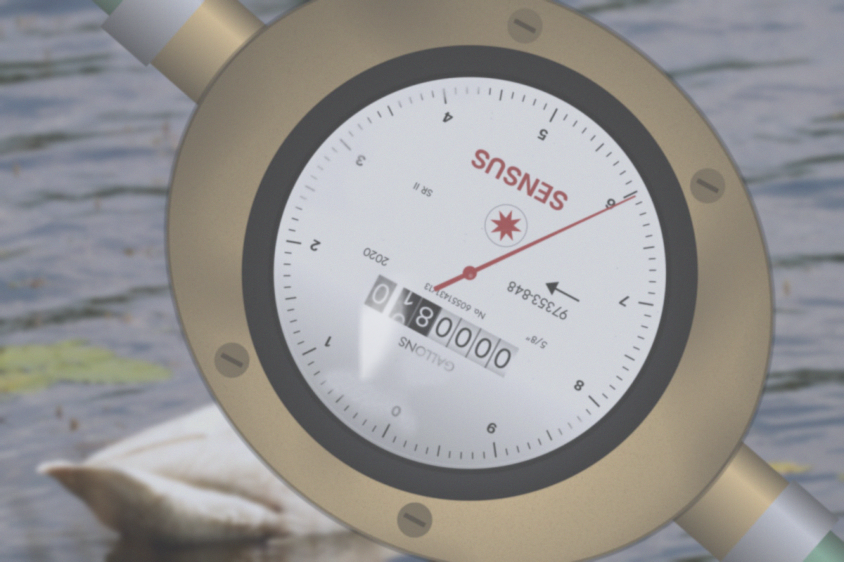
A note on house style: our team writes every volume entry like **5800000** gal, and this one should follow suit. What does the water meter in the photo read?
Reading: **806.0** gal
